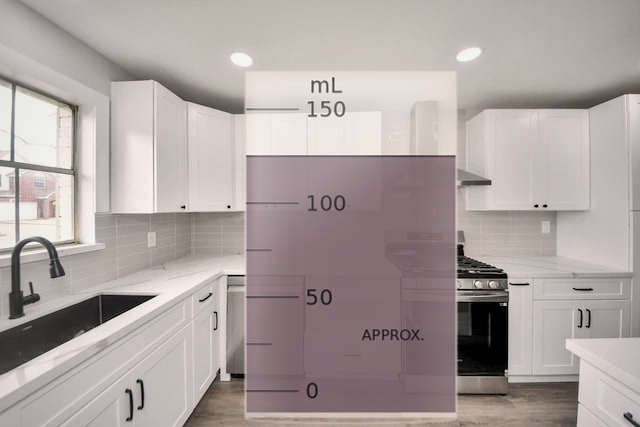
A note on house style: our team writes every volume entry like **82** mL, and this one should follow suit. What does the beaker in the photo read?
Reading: **125** mL
